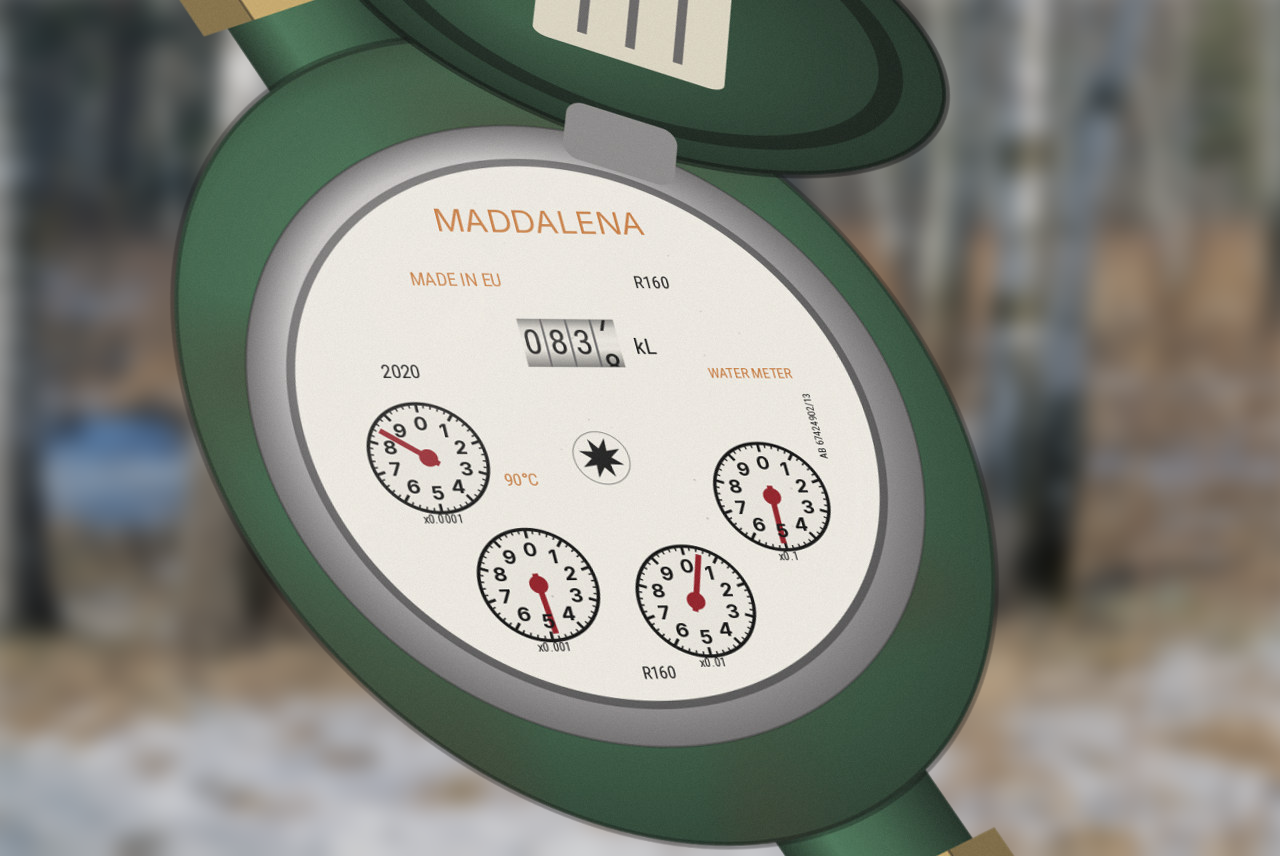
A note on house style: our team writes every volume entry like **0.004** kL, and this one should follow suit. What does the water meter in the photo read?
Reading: **837.5048** kL
